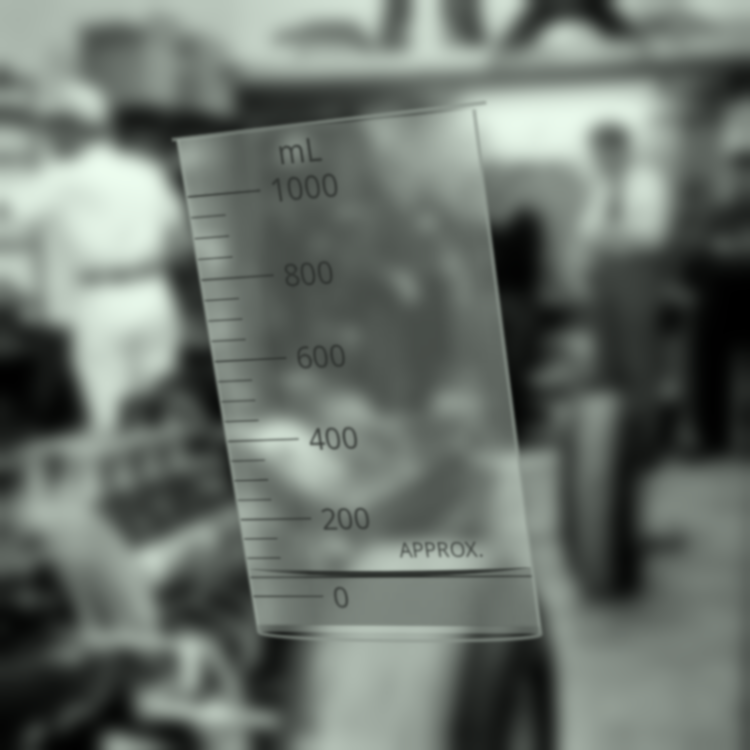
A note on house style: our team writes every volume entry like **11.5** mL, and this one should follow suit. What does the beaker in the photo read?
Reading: **50** mL
